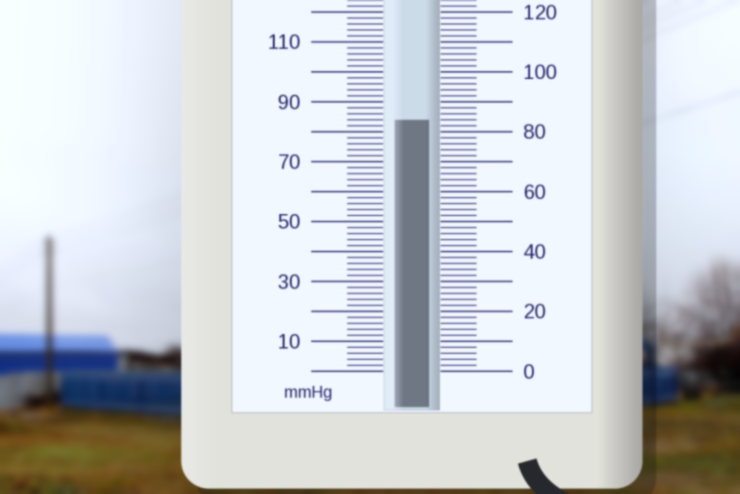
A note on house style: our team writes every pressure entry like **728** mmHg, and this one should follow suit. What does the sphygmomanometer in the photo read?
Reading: **84** mmHg
